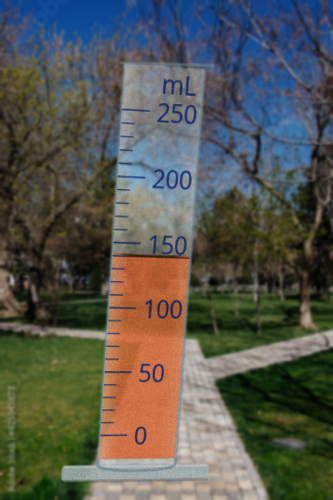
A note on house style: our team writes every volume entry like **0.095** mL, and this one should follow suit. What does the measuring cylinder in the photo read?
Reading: **140** mL
